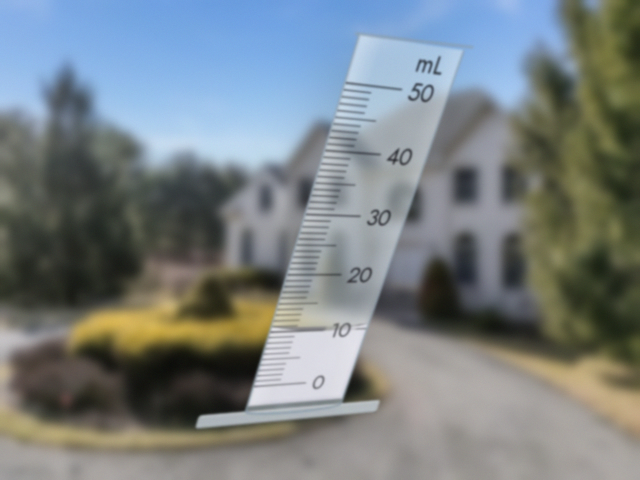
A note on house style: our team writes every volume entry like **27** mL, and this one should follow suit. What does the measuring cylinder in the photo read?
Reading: **10** mL
